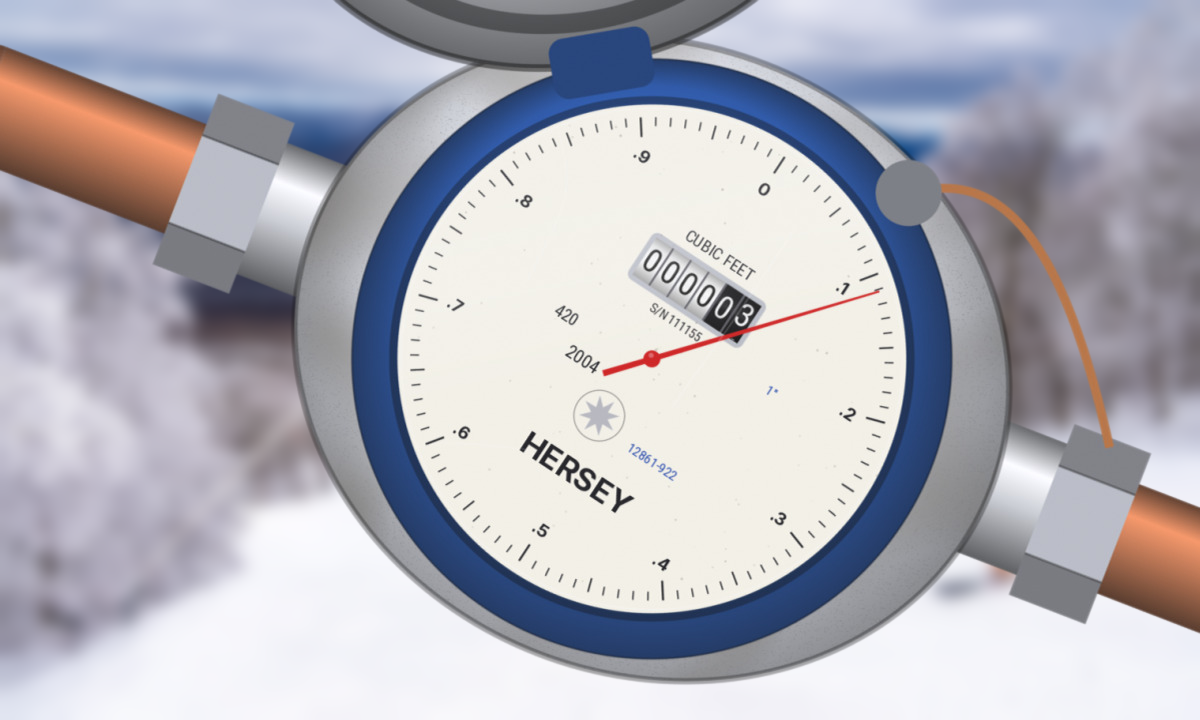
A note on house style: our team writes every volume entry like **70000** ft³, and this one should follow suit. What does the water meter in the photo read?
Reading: **3.11** ft³
